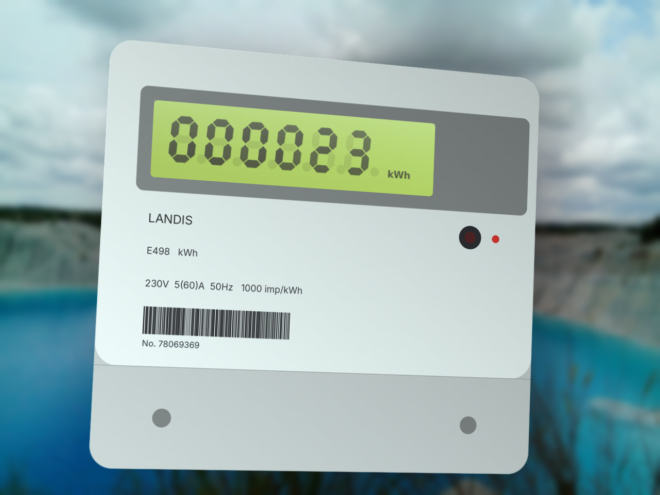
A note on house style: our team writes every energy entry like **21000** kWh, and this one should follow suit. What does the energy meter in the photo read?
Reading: **23** kWh
